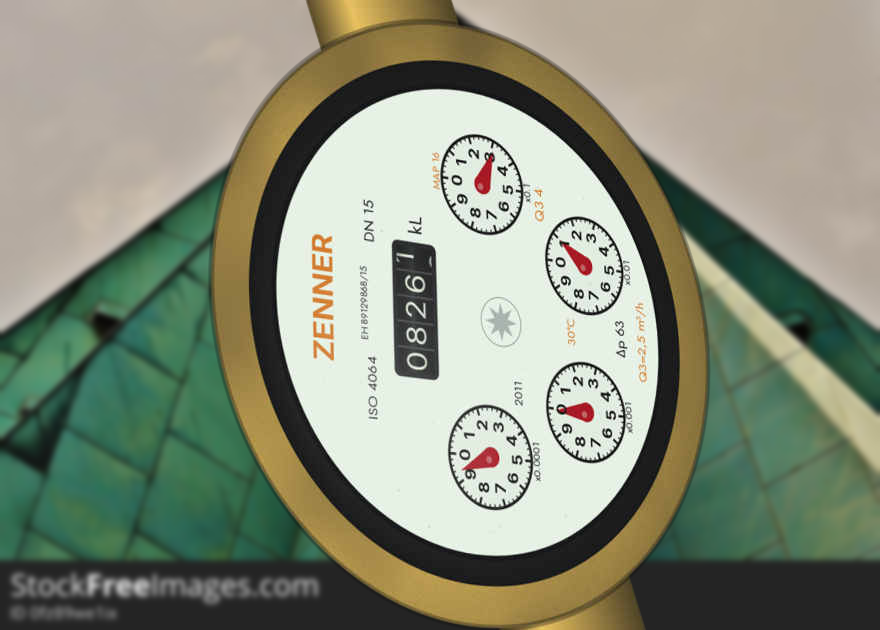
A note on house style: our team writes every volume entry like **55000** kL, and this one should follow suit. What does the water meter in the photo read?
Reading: **8261.3099** kL
